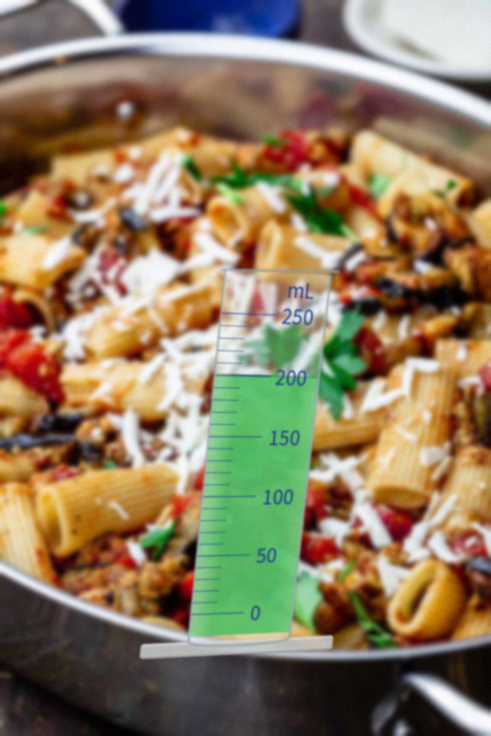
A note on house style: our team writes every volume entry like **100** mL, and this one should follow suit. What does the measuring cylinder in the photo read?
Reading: **200** mL
